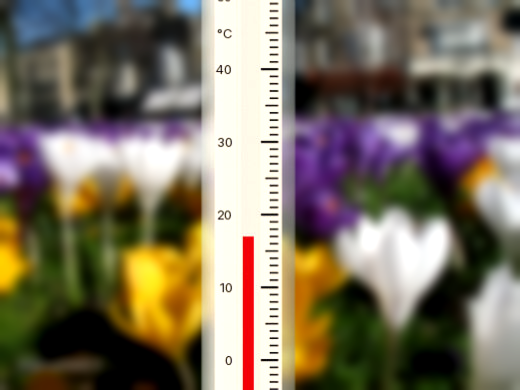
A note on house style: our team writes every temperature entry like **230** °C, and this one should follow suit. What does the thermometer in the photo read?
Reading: **17** °C
